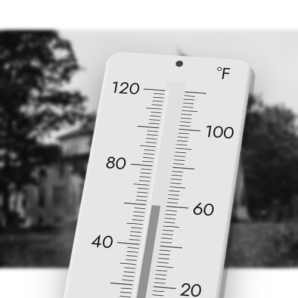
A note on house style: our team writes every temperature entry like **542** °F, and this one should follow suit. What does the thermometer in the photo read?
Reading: **60** °F
